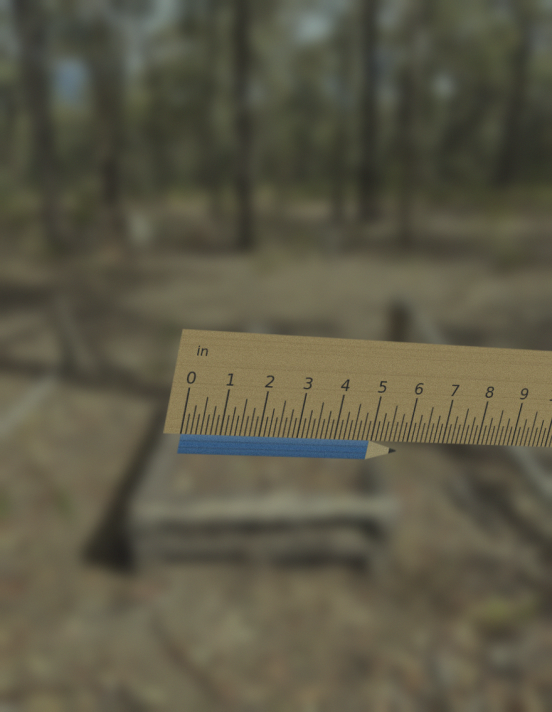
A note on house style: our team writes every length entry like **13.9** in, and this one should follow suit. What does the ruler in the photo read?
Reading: **5.75** in
